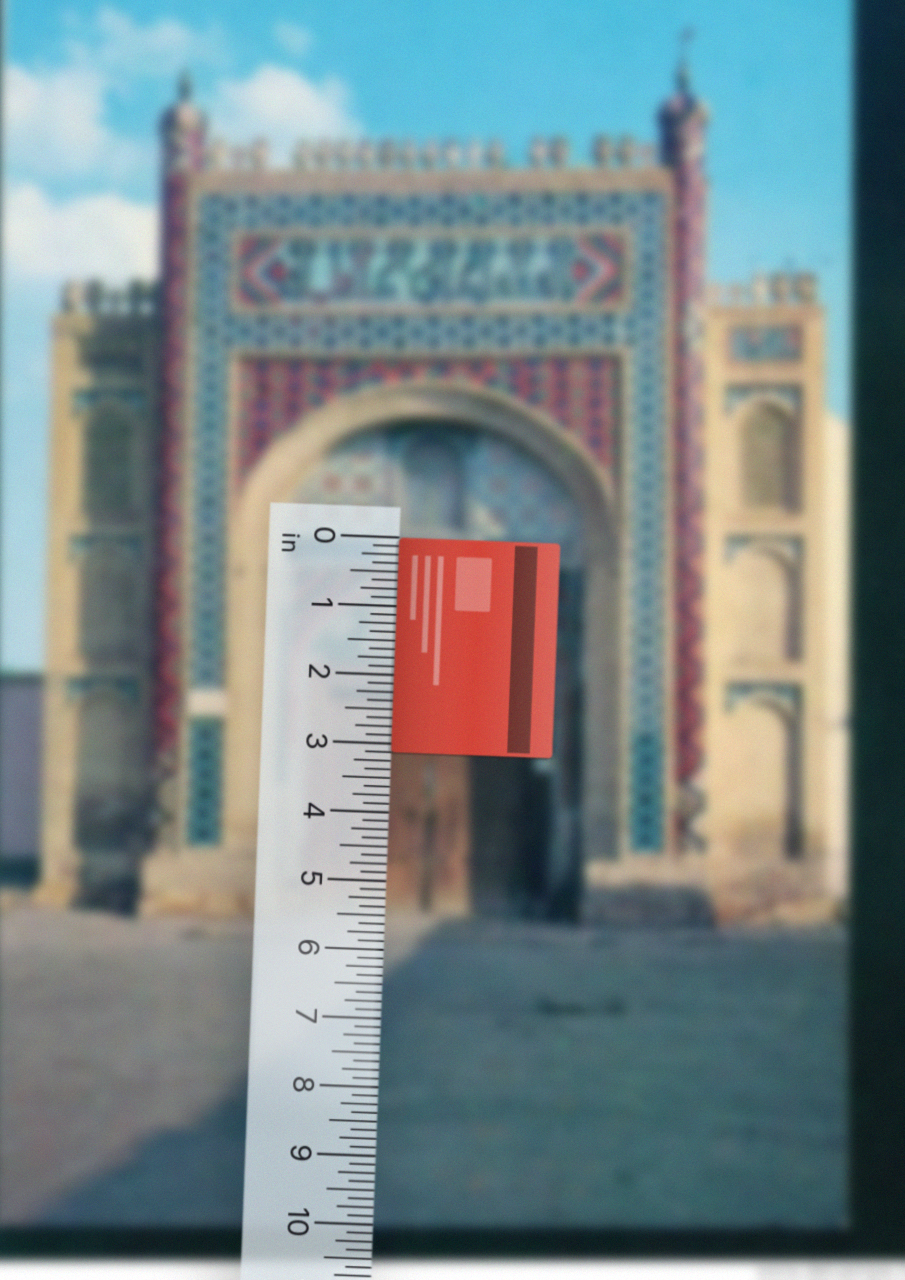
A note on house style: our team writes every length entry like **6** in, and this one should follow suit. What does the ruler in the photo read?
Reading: **3.125** in
